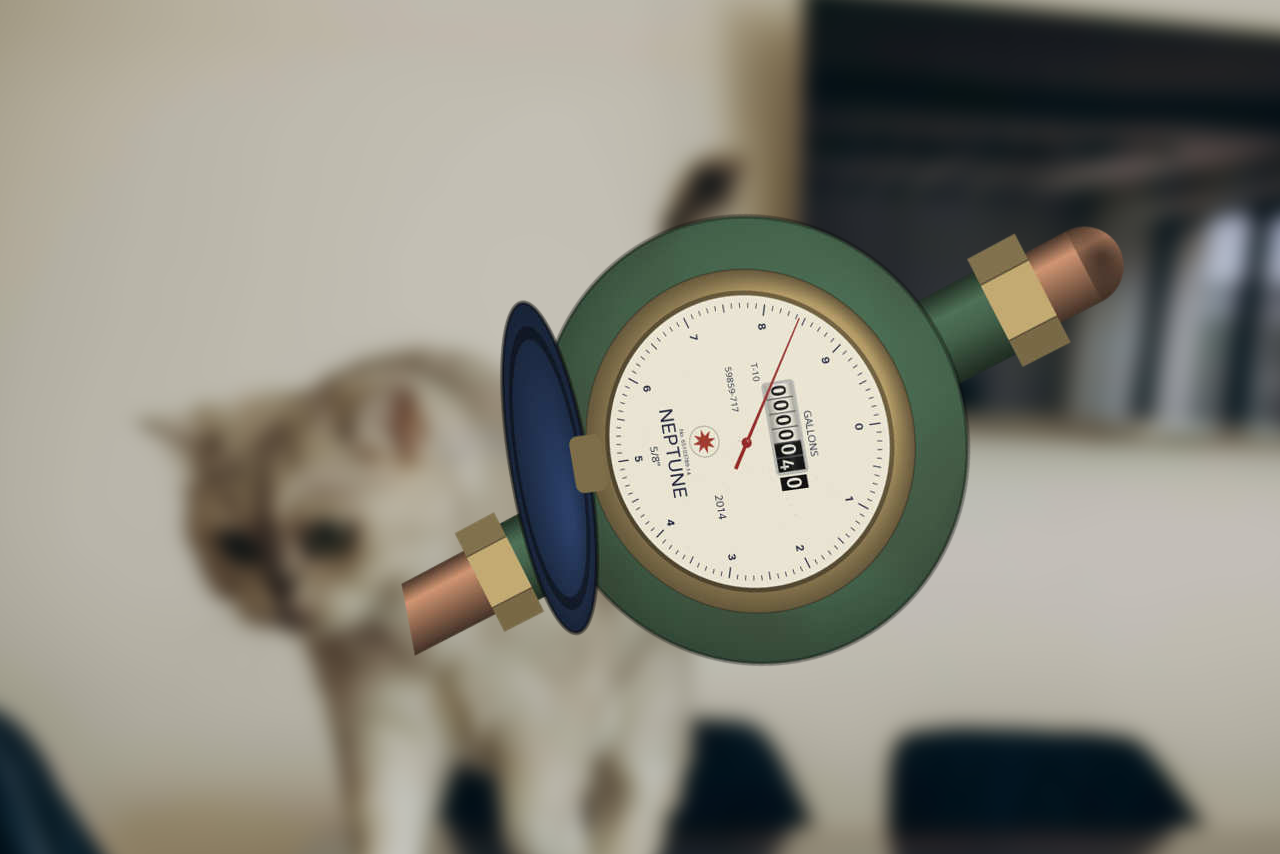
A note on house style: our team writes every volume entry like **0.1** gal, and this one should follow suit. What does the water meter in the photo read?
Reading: **38.4** gal
